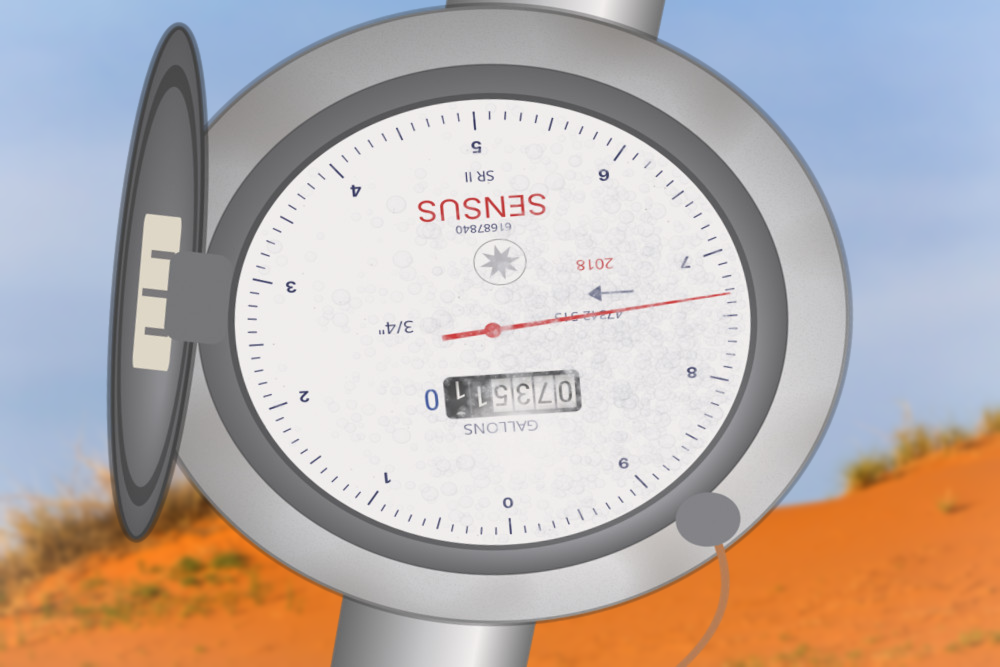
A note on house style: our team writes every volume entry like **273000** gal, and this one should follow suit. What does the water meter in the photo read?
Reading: **735107.3** gal
